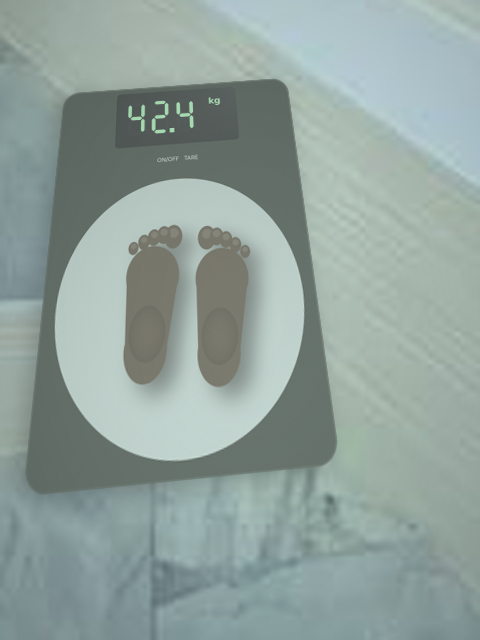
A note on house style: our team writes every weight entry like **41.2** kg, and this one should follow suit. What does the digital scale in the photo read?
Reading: **42.4** kg
